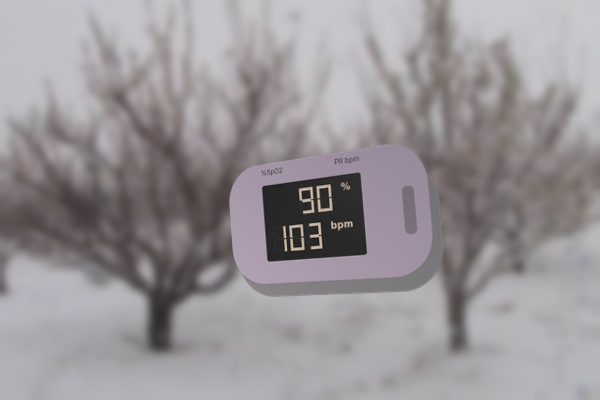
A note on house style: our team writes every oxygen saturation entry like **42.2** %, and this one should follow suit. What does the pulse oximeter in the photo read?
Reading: **90** %
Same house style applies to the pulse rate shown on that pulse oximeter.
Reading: **103** bpm
